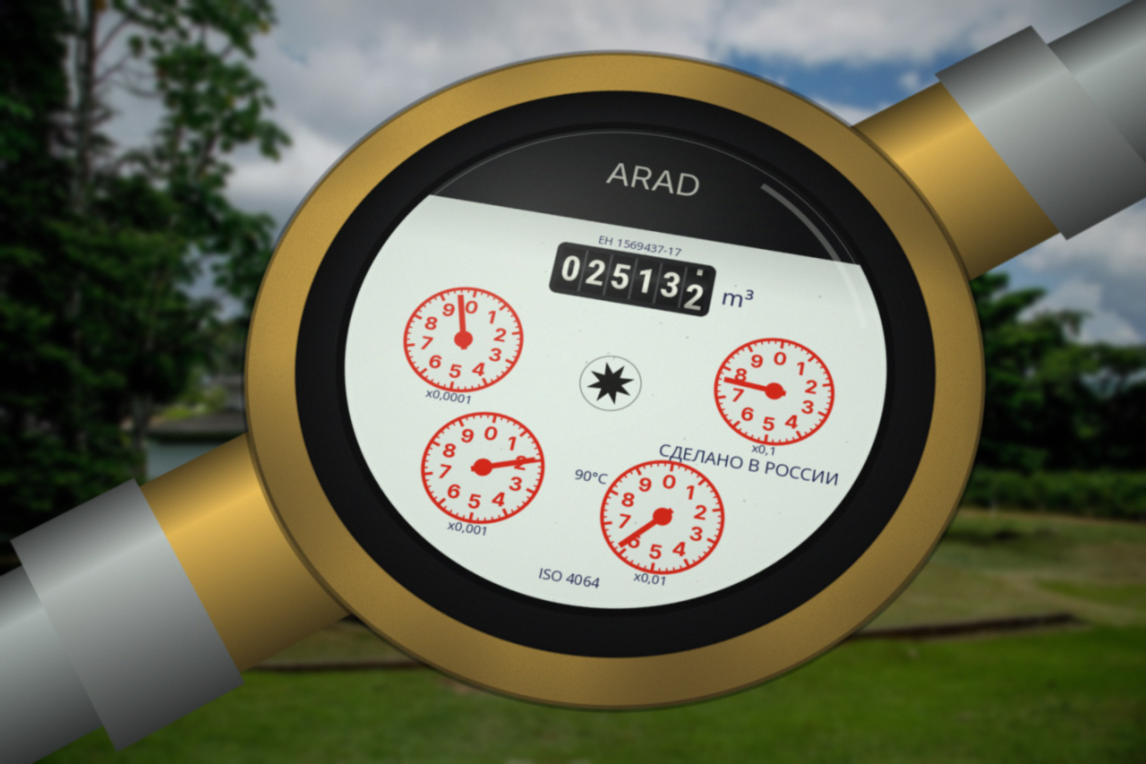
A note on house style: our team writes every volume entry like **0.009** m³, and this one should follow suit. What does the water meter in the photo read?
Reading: **25131.7619** m³
